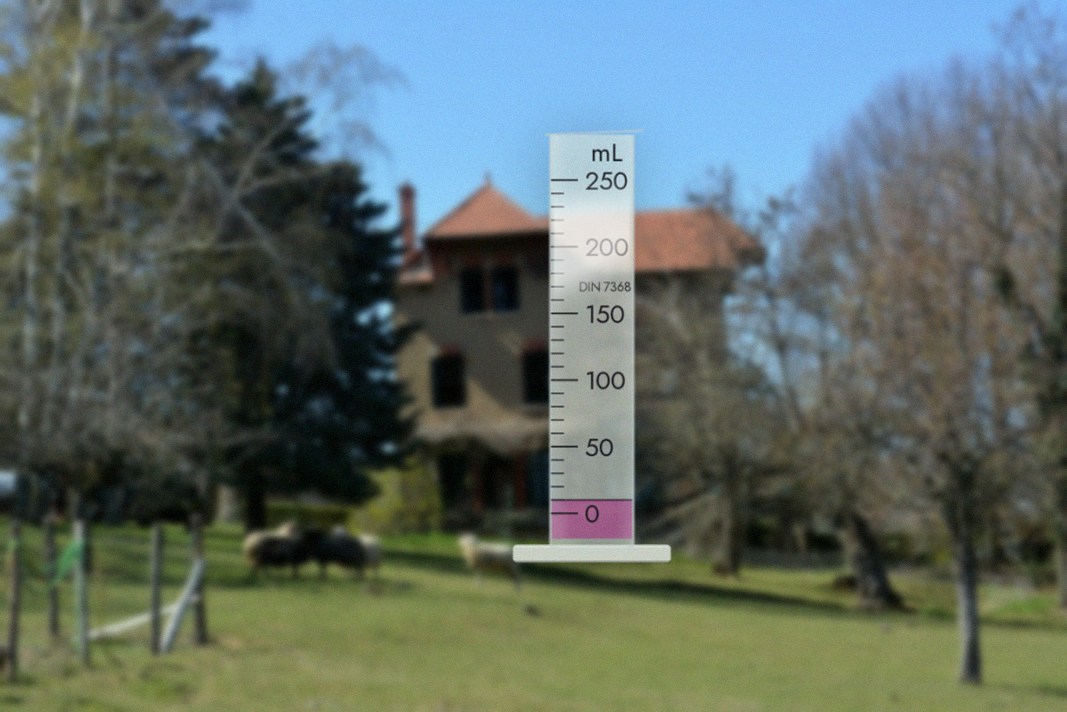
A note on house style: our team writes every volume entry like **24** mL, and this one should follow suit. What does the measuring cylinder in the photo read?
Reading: **10** mL
